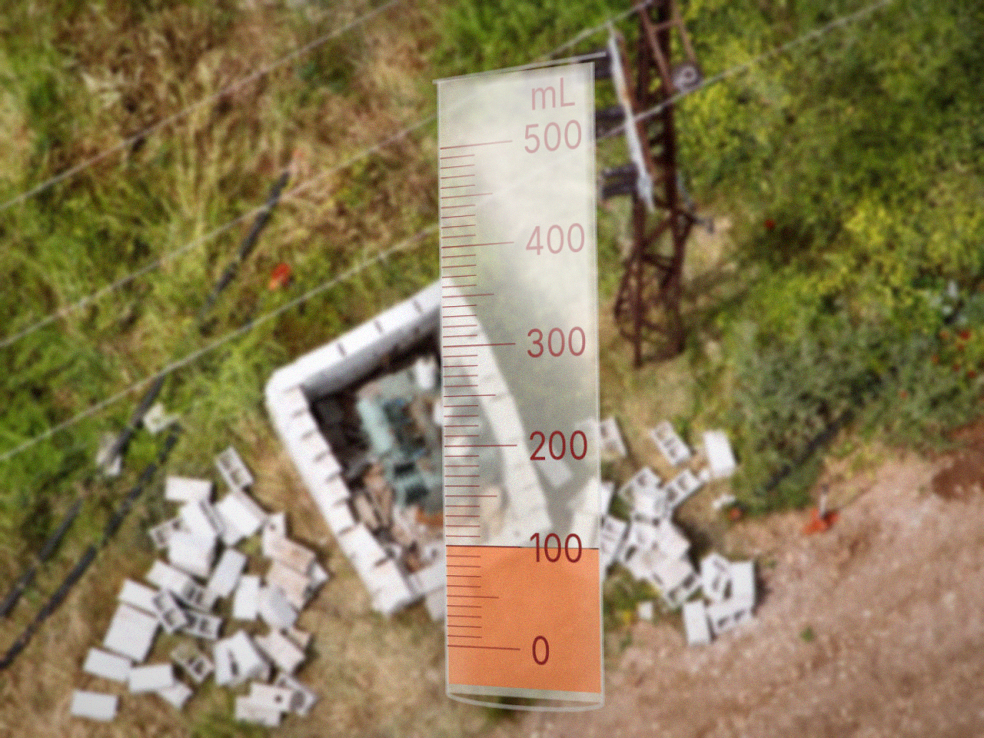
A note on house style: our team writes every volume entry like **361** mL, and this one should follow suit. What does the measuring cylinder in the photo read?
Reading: **100** mL
